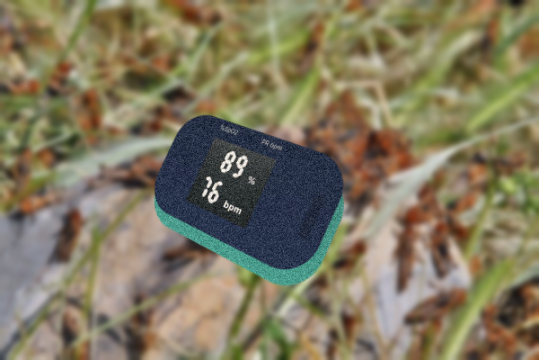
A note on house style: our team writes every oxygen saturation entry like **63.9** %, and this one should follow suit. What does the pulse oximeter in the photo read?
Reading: **89** %
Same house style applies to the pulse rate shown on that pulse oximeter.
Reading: **76** bpm
